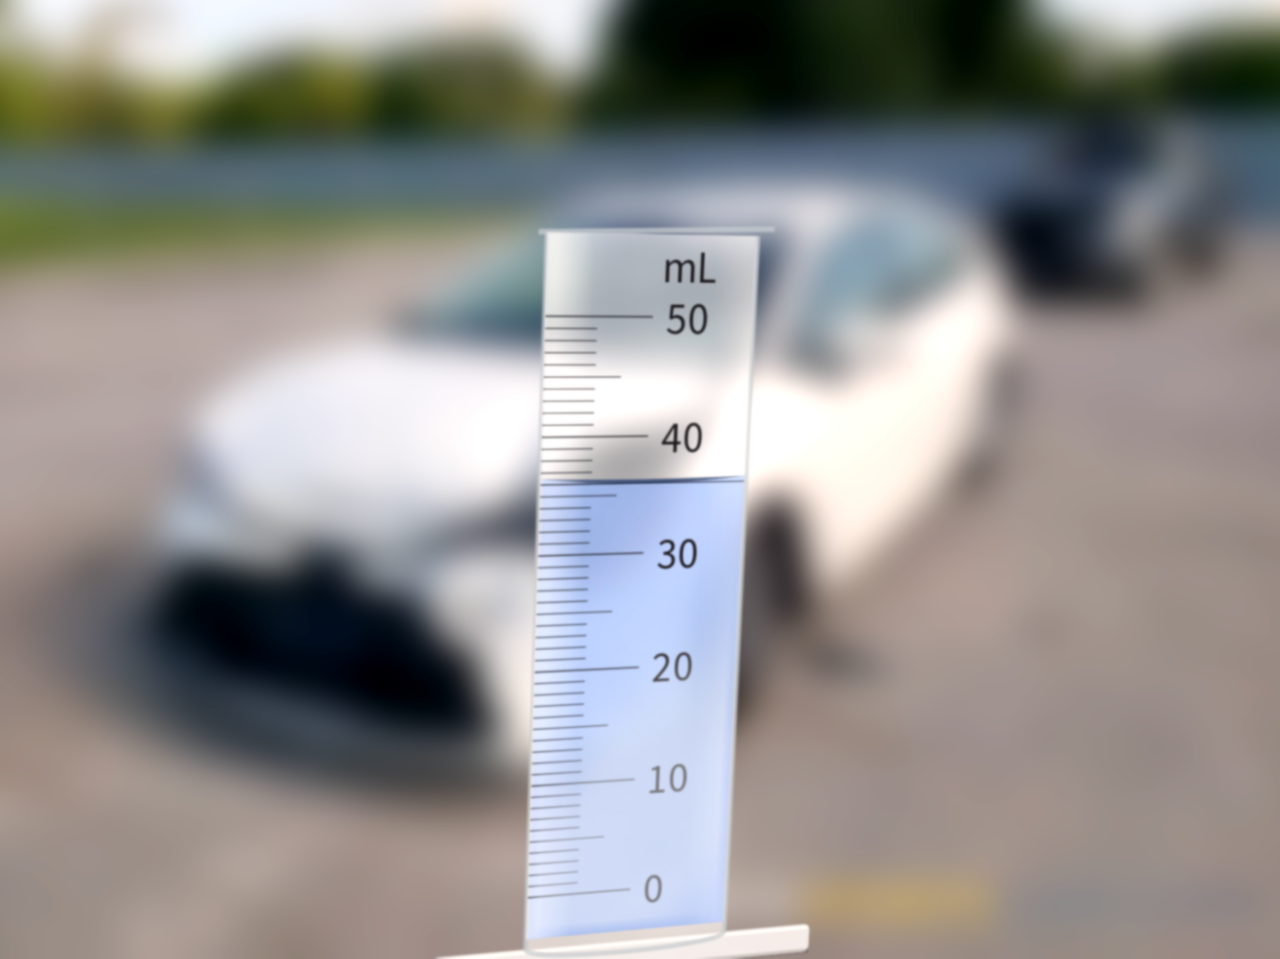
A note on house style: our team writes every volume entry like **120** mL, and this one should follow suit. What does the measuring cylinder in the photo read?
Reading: **36** mL
